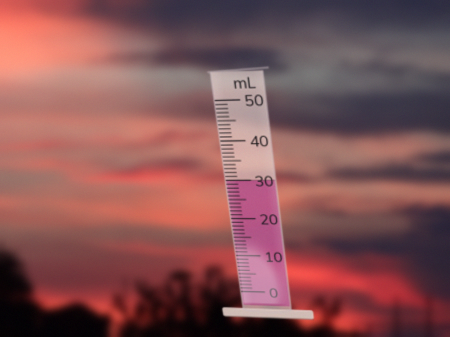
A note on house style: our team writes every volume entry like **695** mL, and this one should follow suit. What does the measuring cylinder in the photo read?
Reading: **30** mL
